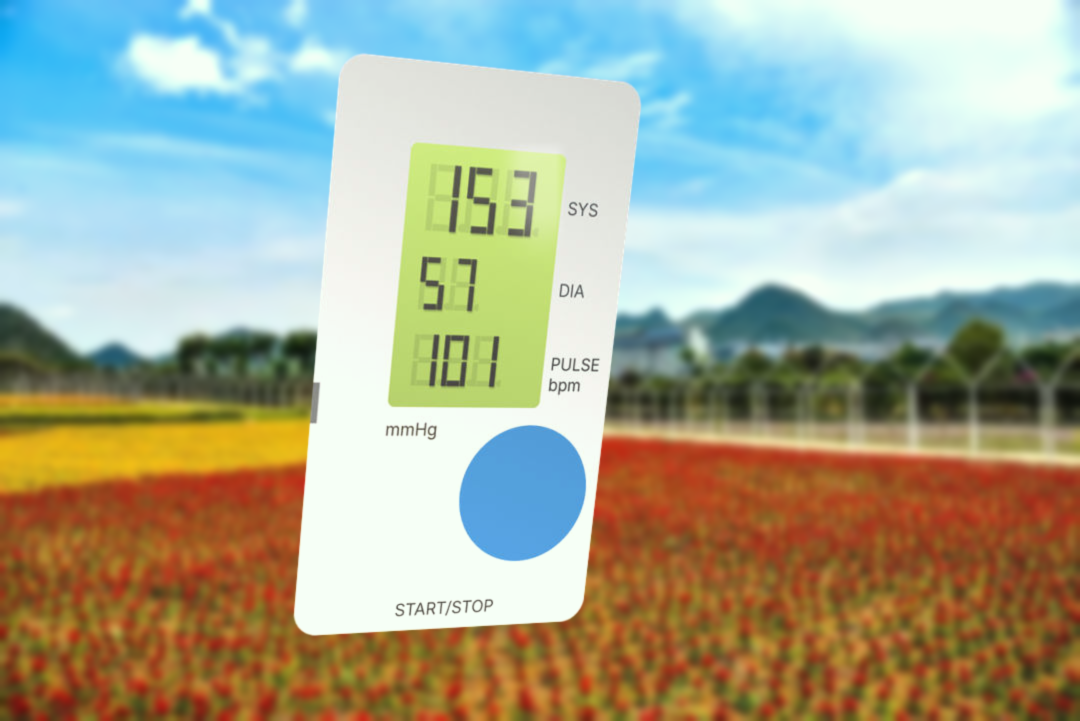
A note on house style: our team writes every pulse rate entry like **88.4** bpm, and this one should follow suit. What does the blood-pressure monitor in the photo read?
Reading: **101** bpm
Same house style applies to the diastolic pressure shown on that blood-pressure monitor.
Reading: **57** mmHg
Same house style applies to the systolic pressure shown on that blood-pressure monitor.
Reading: **153** mmHg
